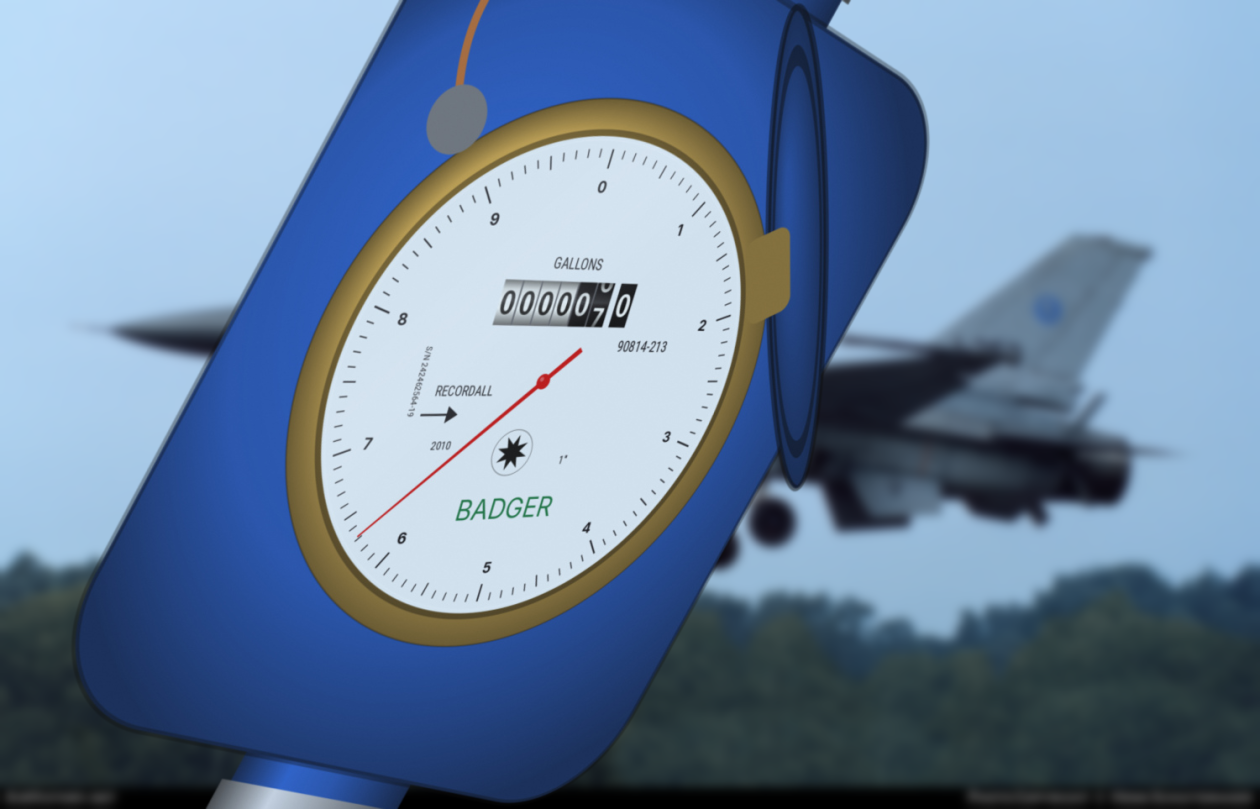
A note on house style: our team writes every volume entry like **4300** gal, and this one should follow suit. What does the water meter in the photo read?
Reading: **66.3** gal
